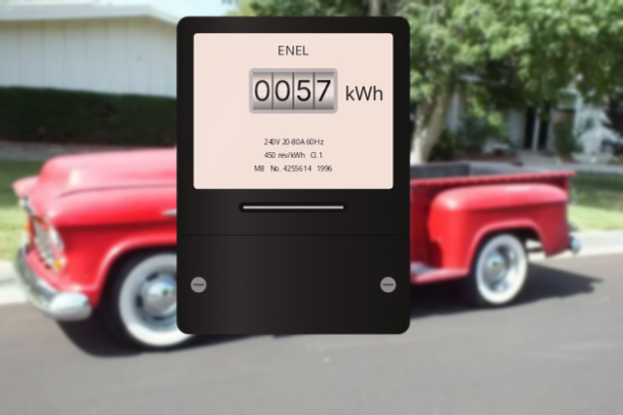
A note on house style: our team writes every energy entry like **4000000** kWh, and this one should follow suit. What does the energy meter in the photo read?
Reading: **57** kWh
